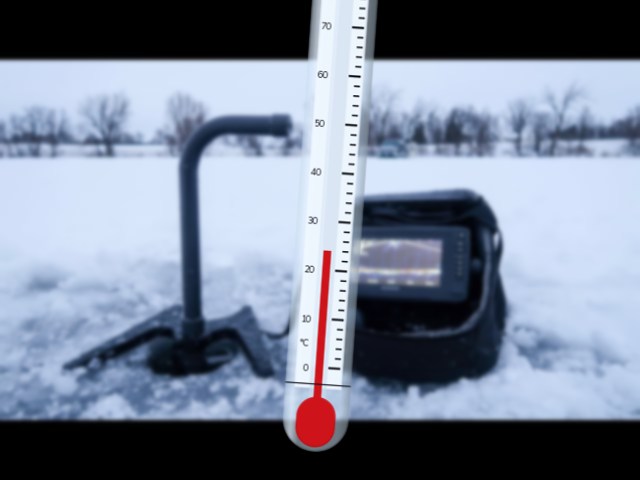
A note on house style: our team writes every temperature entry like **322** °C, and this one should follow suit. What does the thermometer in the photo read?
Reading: **24** °C
